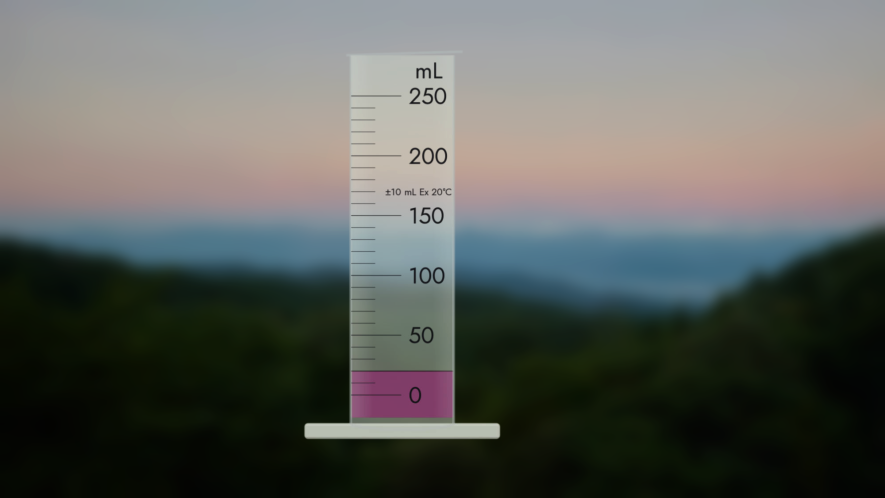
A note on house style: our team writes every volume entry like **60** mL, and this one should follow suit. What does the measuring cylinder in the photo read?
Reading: **20** mL
